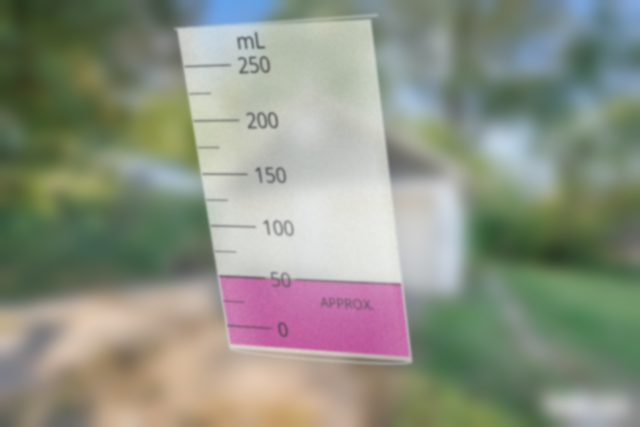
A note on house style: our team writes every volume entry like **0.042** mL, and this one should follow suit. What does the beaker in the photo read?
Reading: **50** mL
